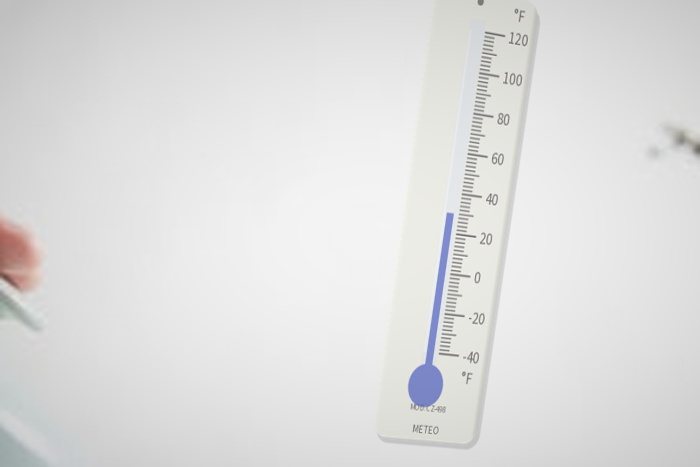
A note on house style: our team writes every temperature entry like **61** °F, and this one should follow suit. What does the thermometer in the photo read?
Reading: **30** °F
